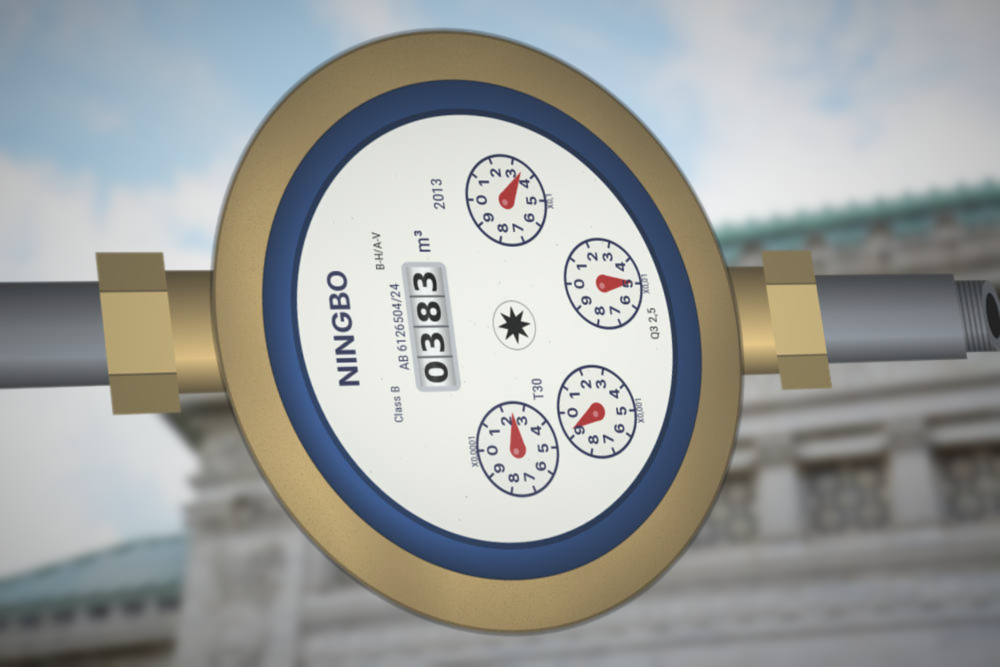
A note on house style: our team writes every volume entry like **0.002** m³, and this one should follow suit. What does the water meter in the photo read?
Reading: **383.3492** m³
